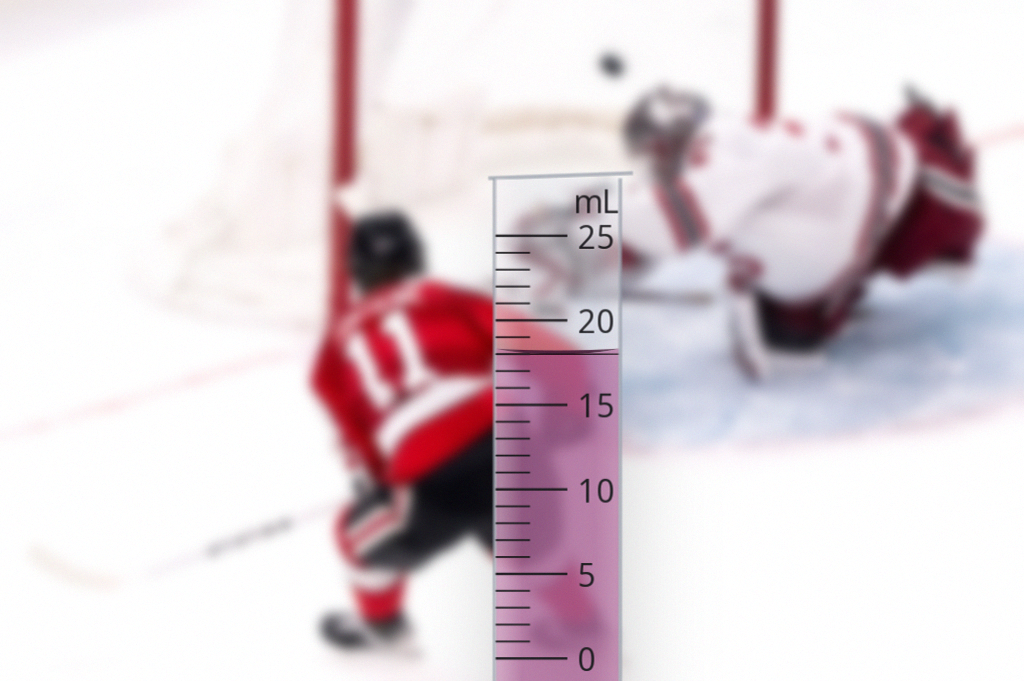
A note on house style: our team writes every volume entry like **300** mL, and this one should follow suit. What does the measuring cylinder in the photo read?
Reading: **18** mL
